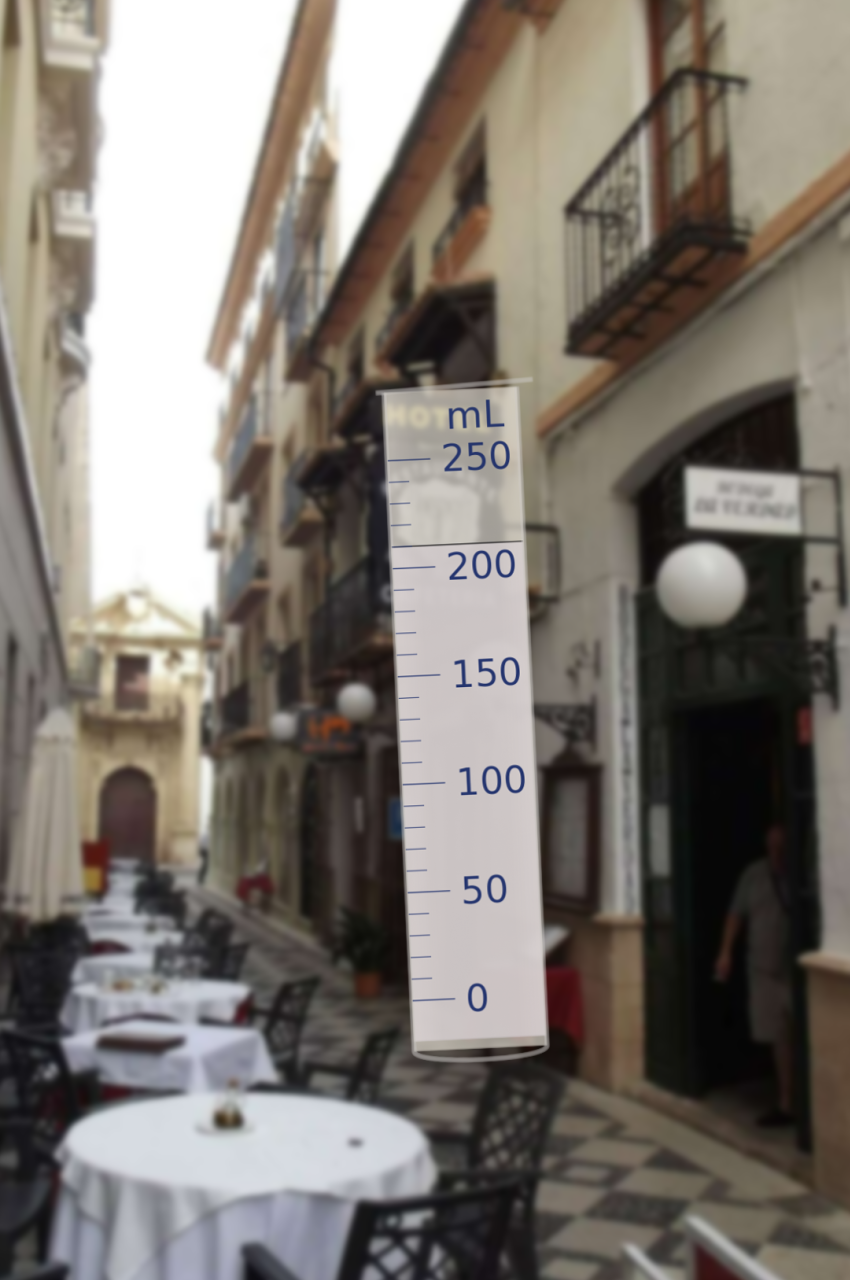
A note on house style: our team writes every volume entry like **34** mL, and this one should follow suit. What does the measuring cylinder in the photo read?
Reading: **210** mL
